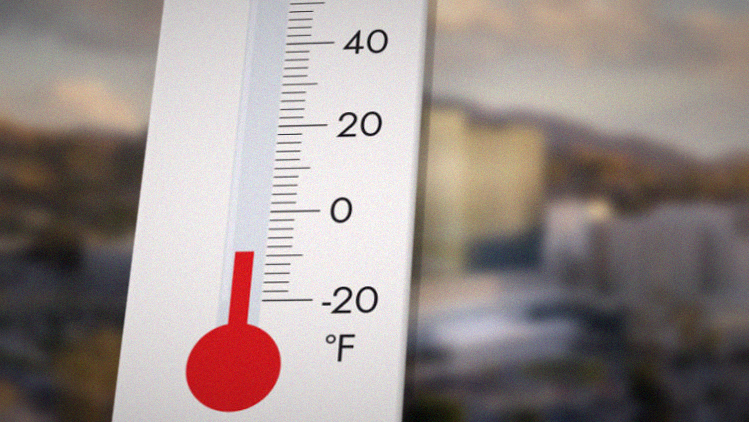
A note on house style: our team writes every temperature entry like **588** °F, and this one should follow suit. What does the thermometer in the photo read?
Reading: **-9** °F
